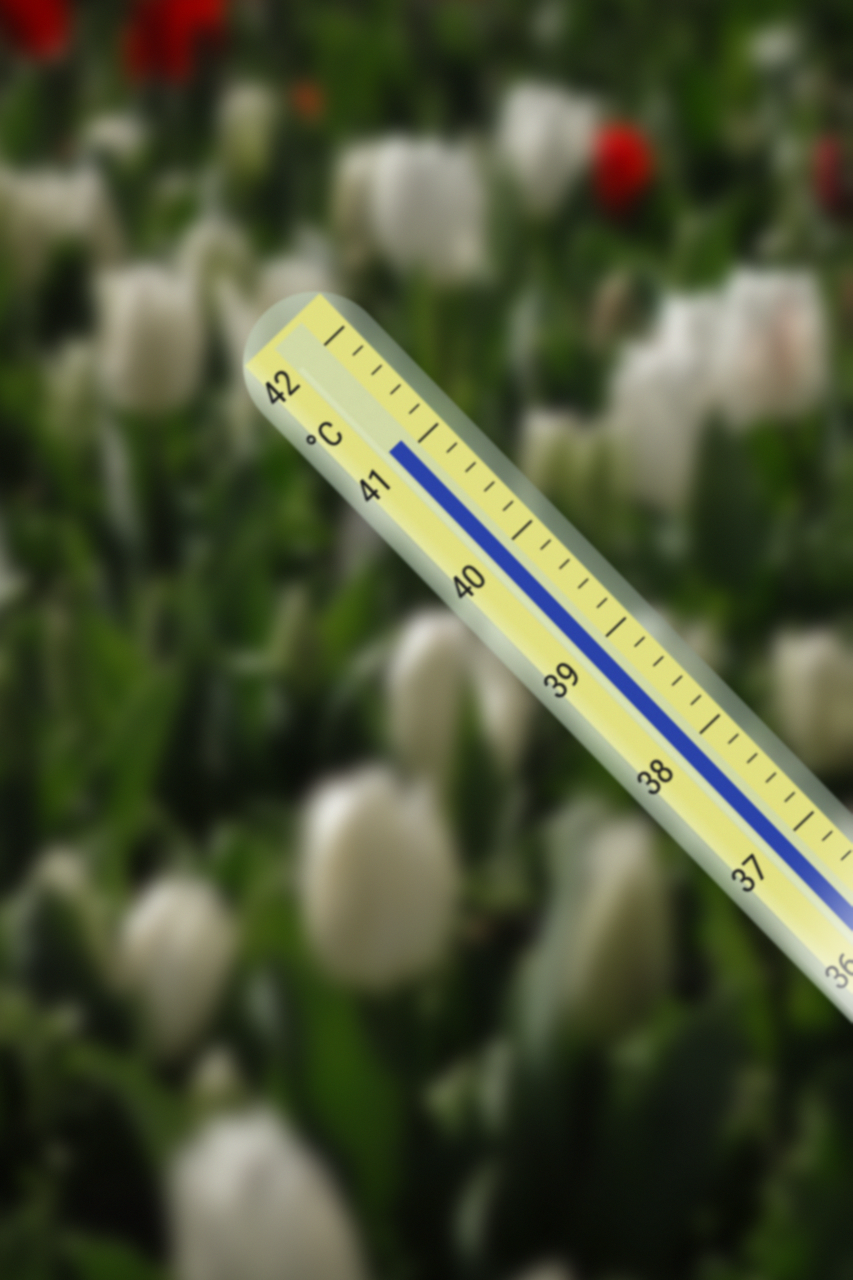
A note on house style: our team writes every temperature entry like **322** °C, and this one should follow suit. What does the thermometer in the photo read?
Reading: **41.1** °C
